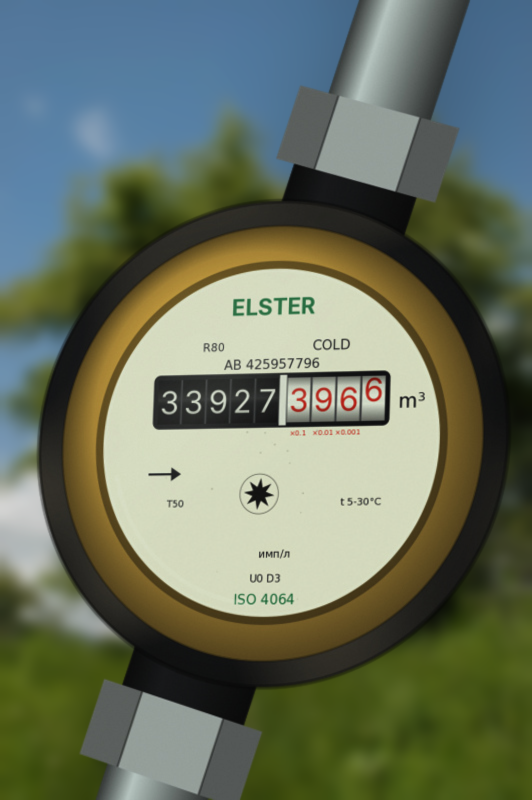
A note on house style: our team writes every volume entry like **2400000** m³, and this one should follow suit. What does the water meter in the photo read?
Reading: **33927.3966** m³
